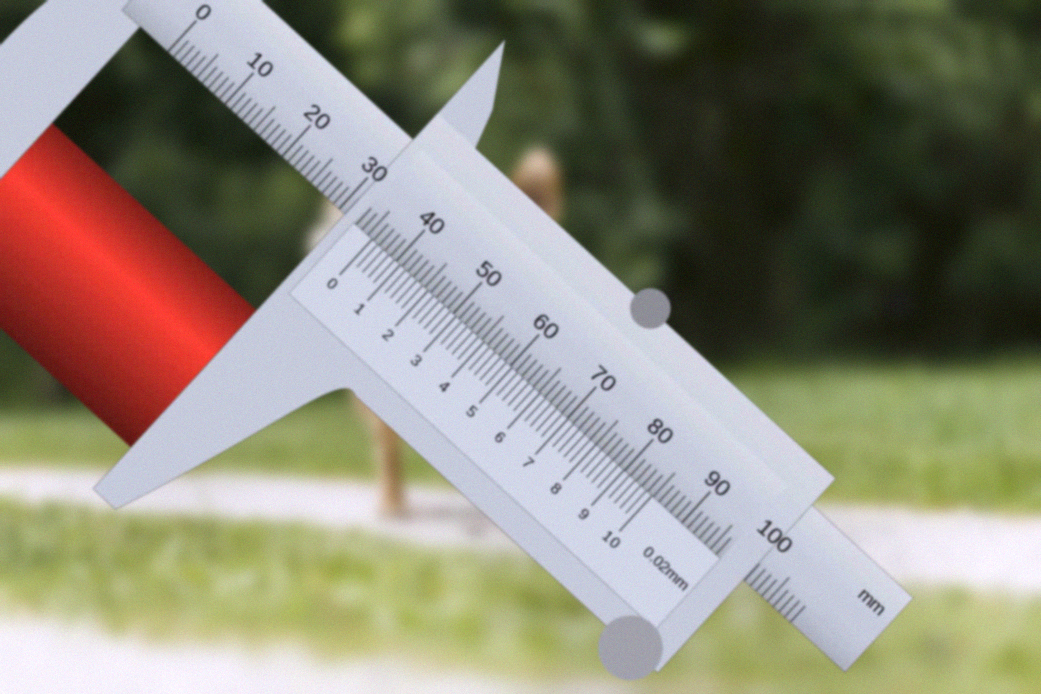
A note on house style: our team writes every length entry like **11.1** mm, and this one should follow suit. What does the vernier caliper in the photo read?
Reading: **35.8** mm
